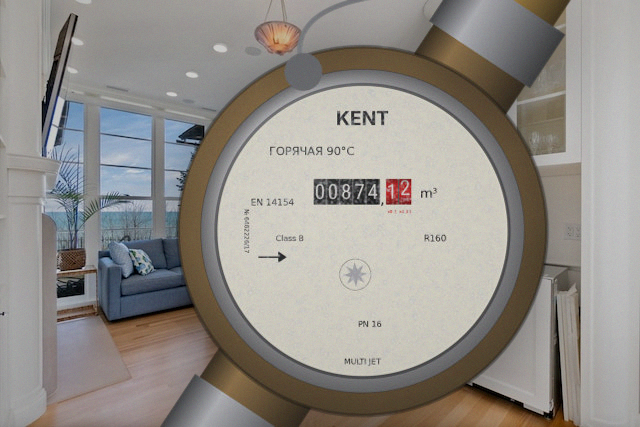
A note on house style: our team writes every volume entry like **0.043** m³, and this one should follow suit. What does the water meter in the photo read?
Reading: **874.12** m³
